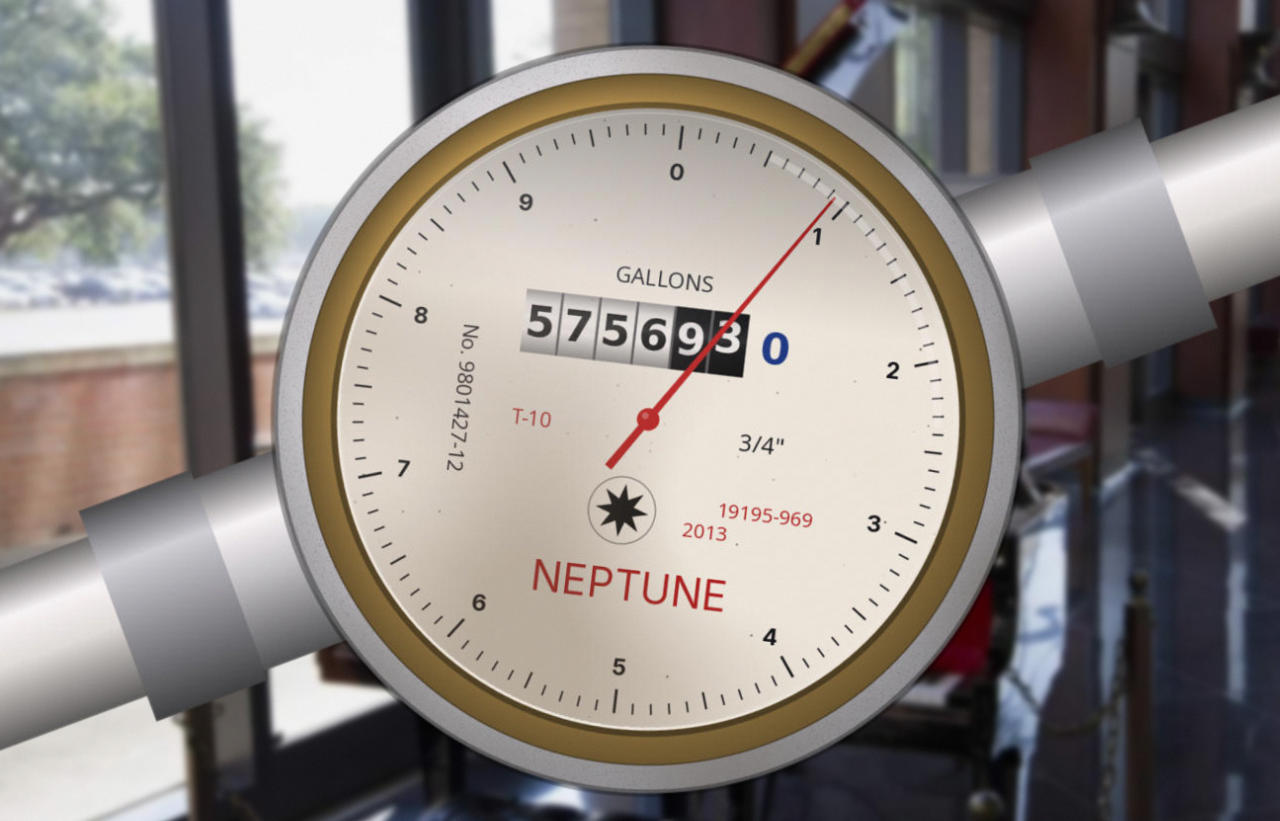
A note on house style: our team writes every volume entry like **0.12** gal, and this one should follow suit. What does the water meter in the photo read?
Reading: **5756930.9** gal
